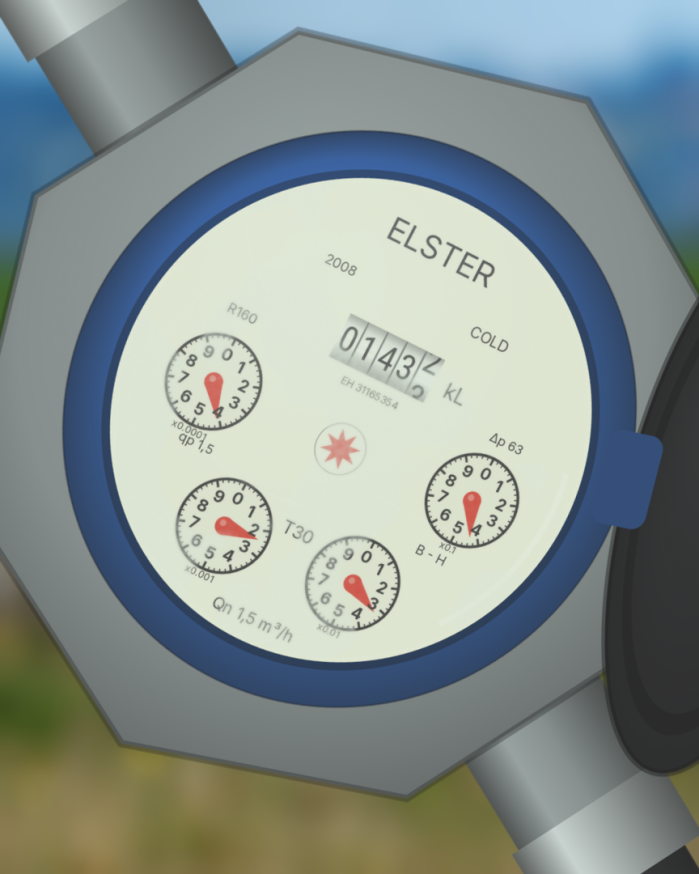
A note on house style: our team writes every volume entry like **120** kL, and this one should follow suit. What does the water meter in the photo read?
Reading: **1432.4324** kL
